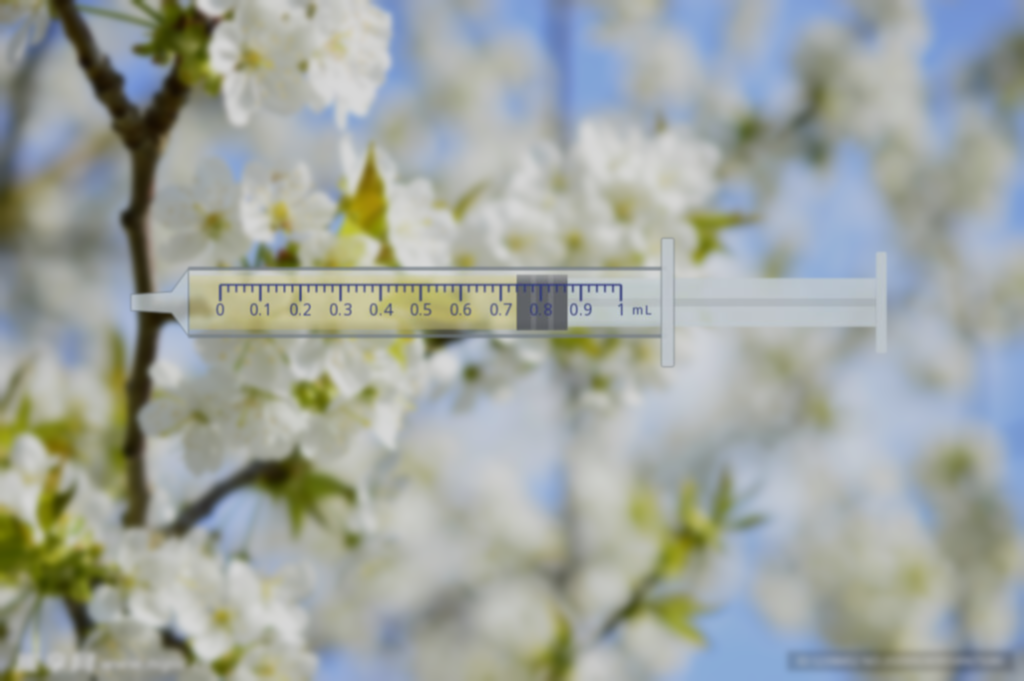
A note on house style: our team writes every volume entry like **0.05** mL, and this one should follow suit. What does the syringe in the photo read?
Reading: **0.74** mL
